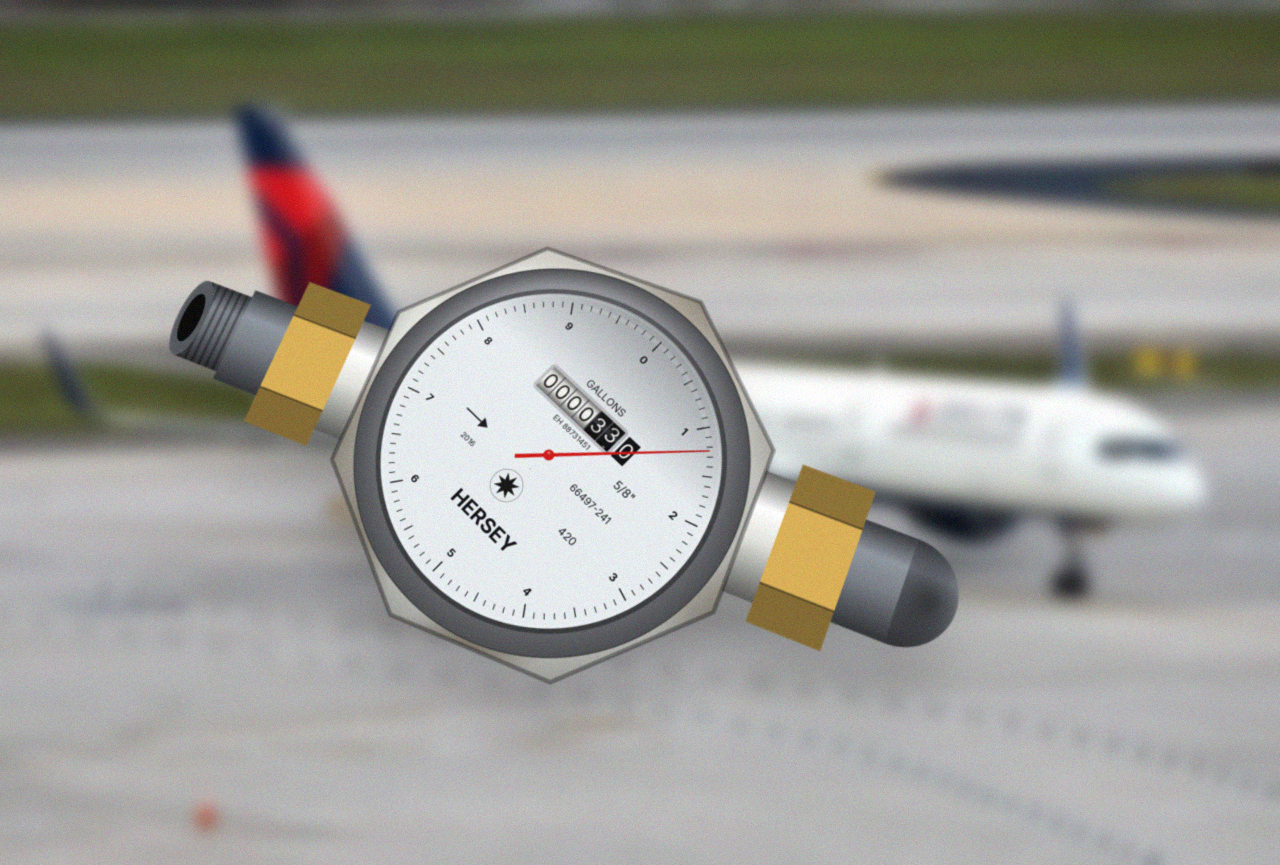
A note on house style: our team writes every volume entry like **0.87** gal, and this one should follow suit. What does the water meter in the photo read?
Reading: **331.2** gal
